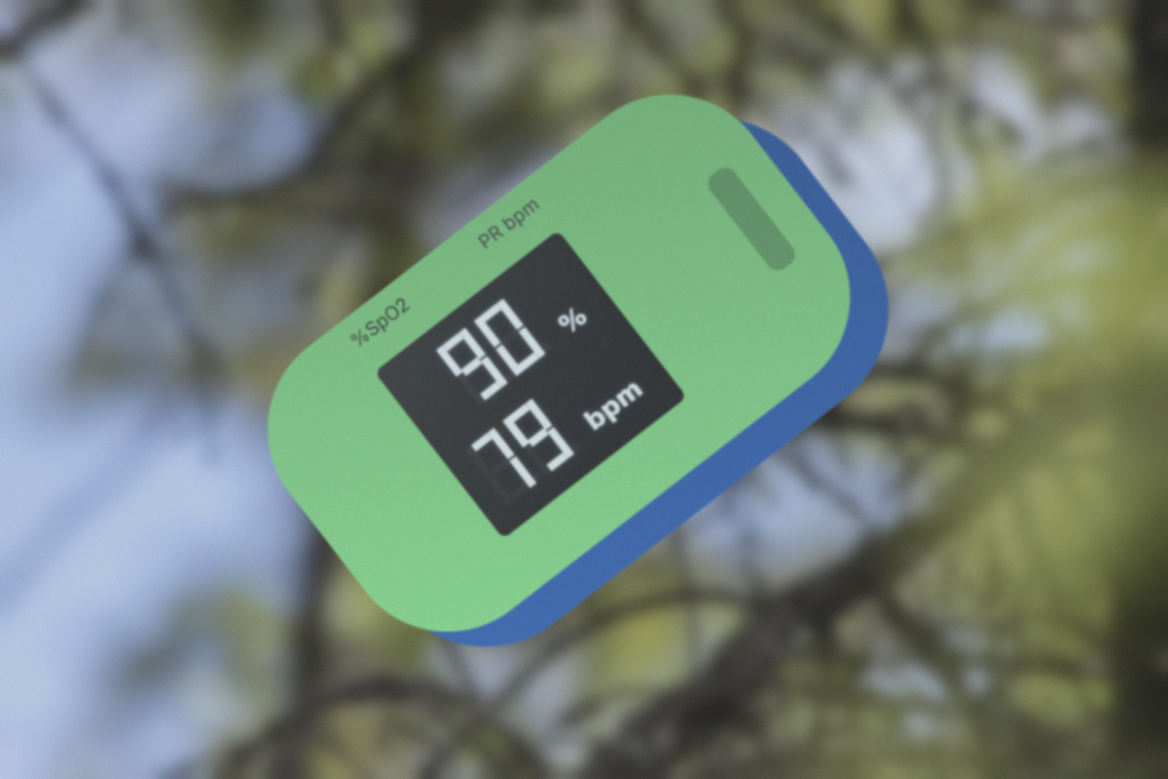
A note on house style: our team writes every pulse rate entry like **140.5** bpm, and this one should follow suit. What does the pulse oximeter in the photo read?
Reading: **79** bpm
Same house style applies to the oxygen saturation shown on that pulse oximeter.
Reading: **90** %
